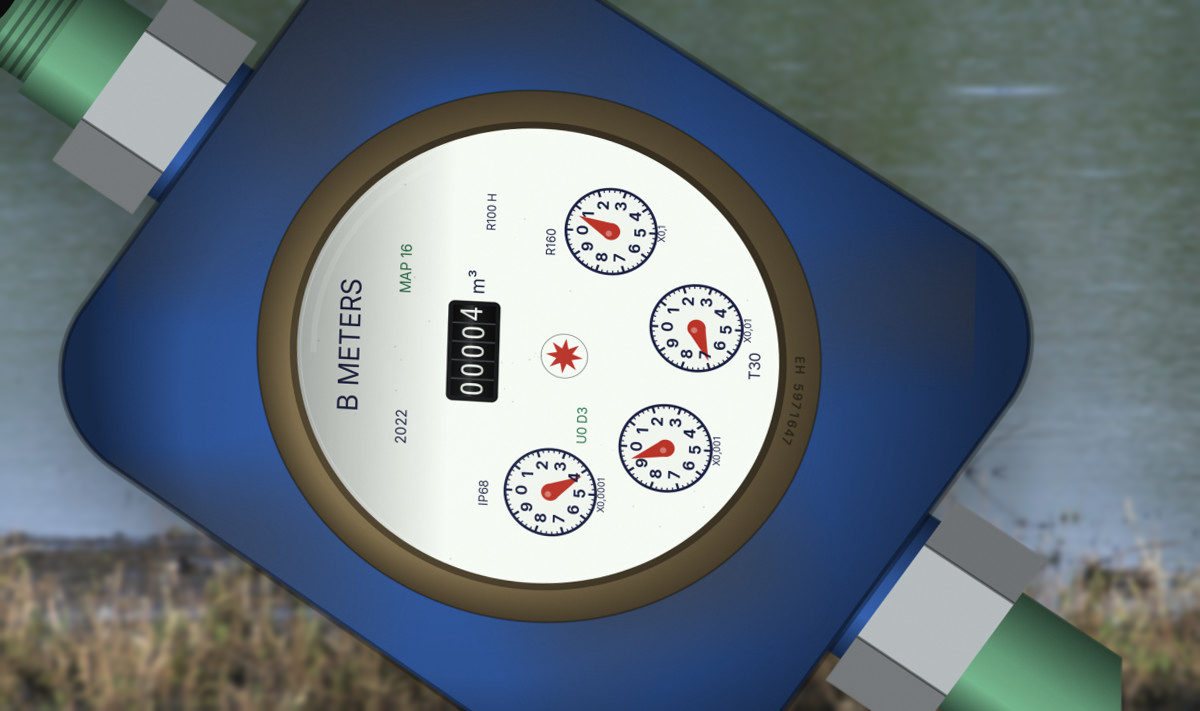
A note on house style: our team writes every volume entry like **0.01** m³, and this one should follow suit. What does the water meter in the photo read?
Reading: **4.0694** m³
